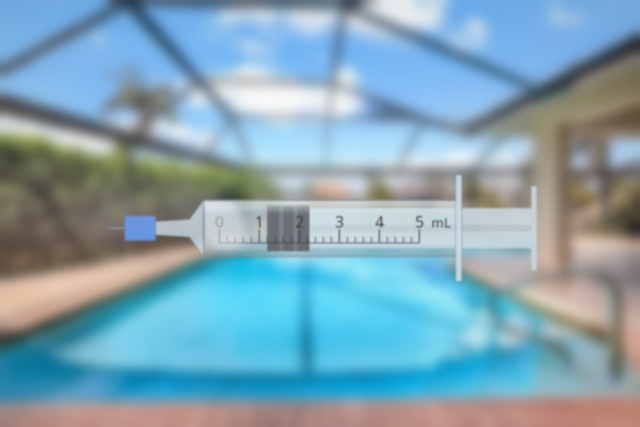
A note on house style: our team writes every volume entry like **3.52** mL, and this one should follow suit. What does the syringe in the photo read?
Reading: **1.2** mL
